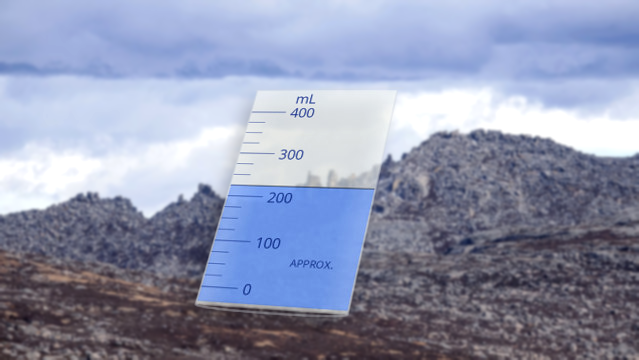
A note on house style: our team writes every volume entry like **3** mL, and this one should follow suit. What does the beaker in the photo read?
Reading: **225** mL
